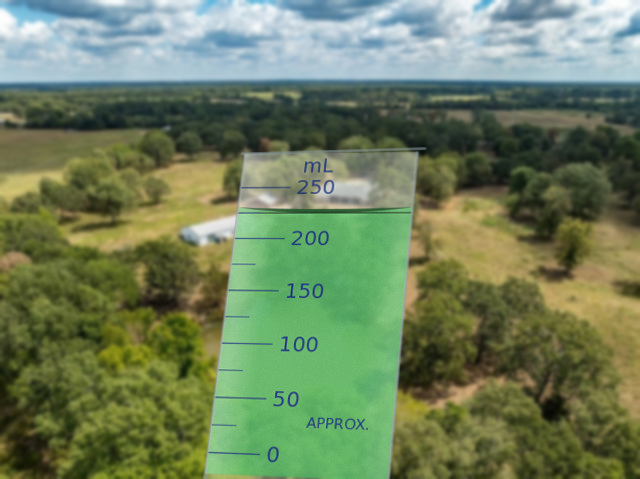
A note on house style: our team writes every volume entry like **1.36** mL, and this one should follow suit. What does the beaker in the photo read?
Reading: **225** mL
